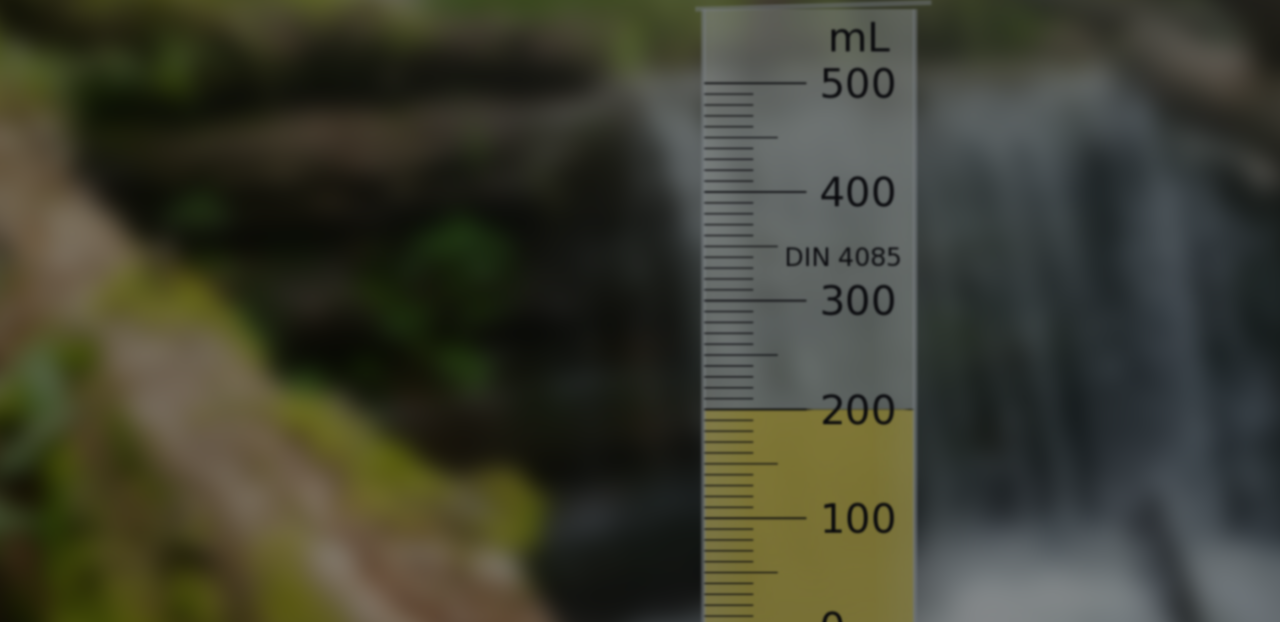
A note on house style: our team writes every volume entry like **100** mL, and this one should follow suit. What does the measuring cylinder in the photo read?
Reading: **200** mL
